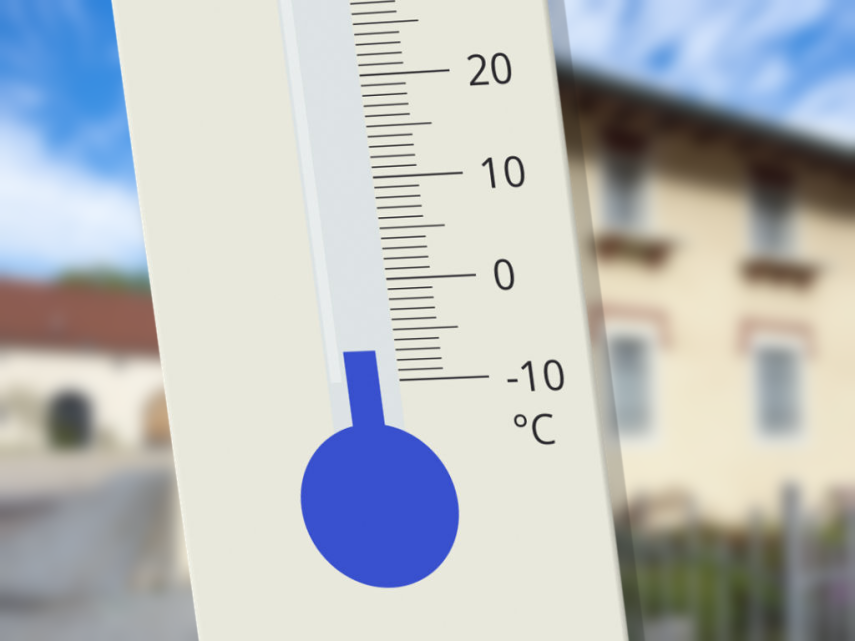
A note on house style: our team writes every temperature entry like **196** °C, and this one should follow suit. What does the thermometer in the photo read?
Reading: **-7** °C
